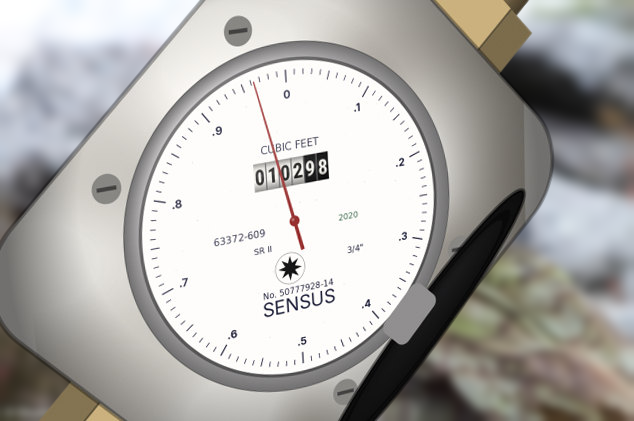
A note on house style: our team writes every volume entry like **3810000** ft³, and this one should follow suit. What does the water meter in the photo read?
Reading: **10297.96** ft³
